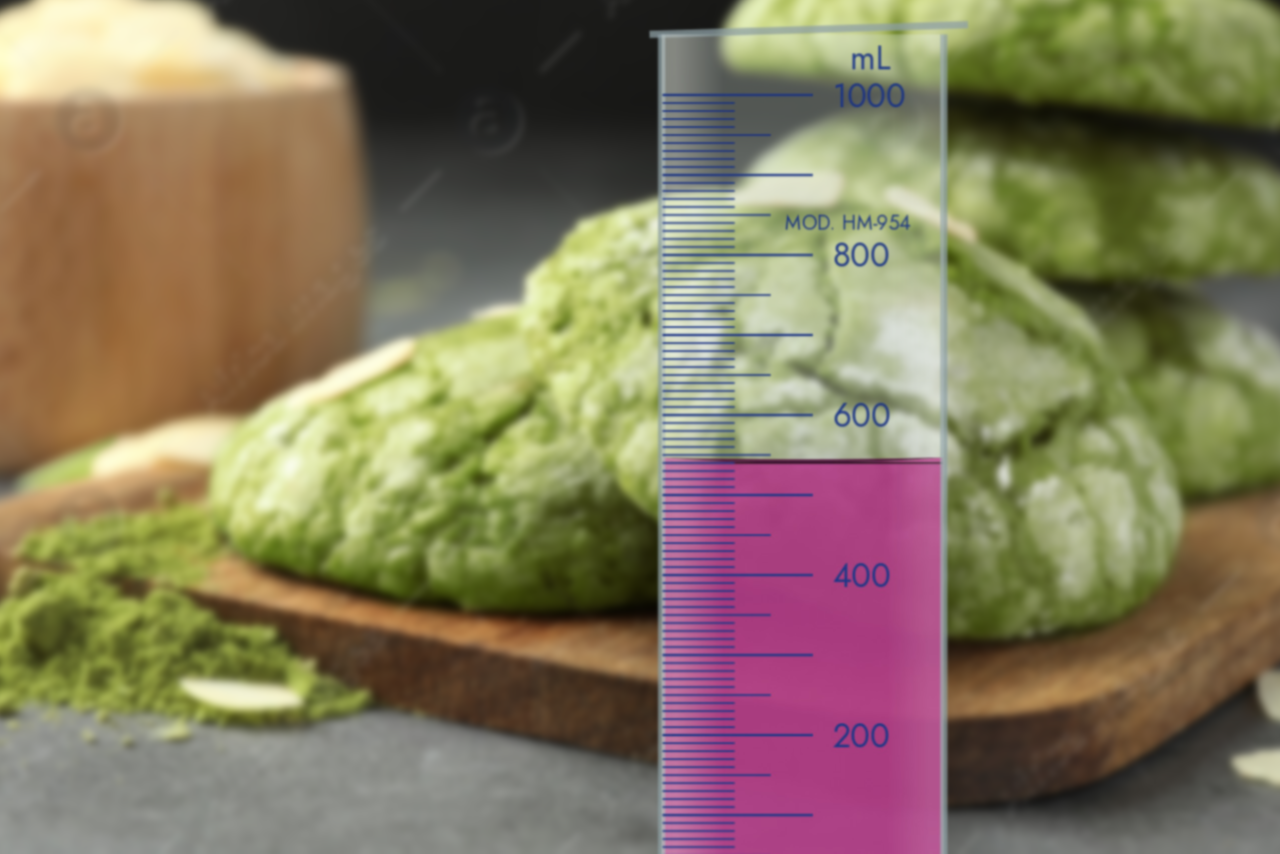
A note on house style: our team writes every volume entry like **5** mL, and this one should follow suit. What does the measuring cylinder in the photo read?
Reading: **540** mL
